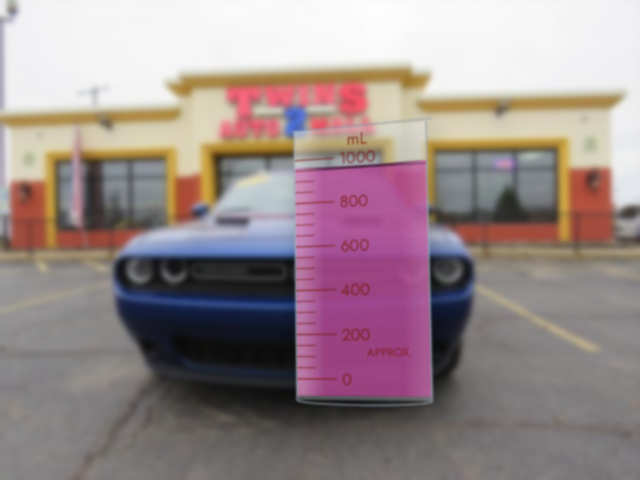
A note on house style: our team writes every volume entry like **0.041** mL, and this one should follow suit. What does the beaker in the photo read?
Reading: **950** mL
